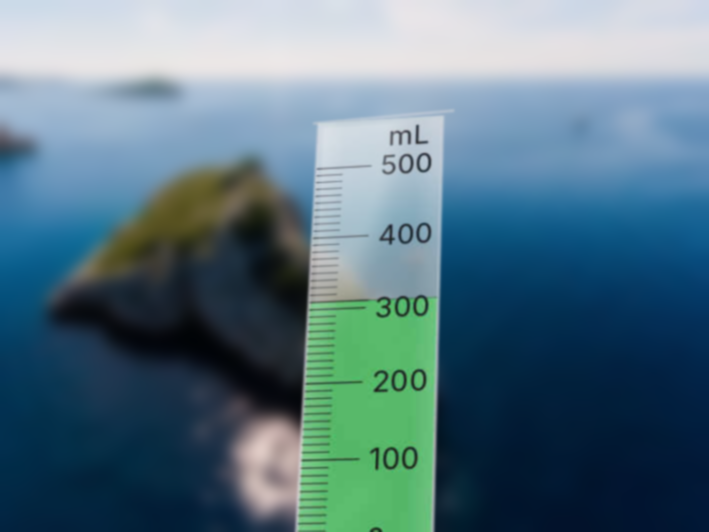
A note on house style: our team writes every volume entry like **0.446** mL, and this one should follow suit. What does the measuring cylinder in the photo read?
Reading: **310** mL
